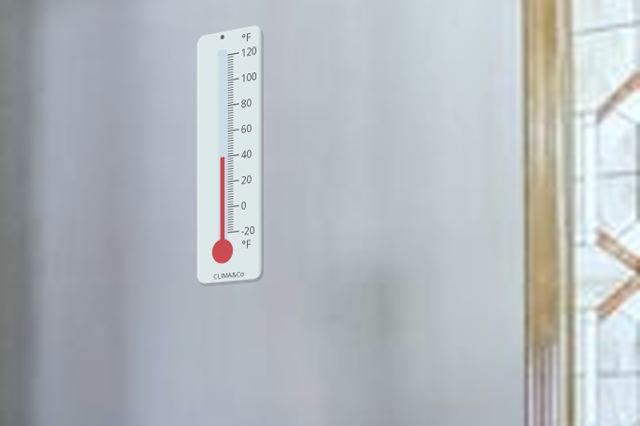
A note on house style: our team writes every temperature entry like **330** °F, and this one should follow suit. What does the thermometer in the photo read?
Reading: **40** °F
